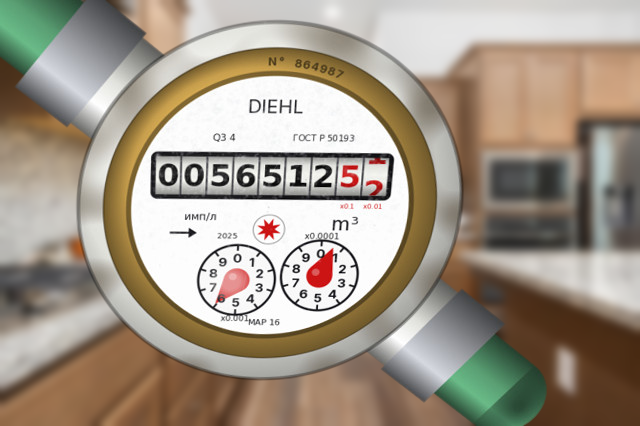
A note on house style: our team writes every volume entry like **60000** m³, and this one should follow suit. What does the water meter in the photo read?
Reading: **56512.5160** m³
